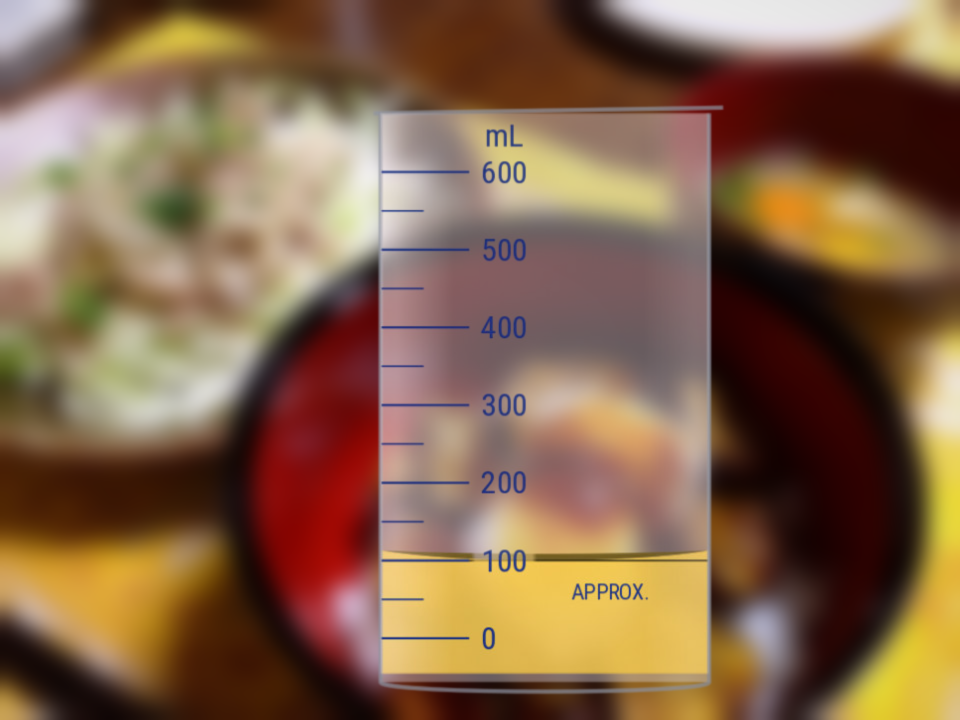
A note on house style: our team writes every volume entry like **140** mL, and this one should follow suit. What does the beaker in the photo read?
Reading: **100** mL
